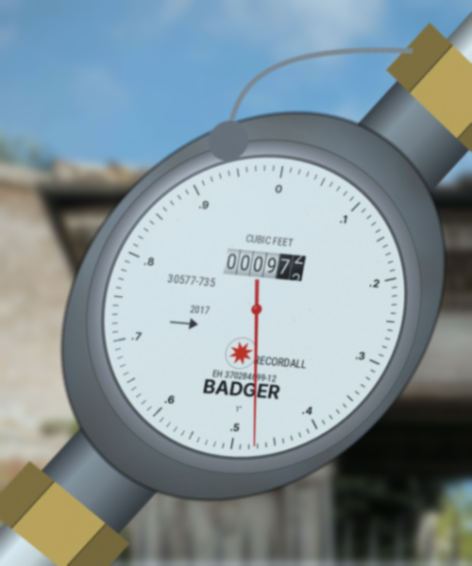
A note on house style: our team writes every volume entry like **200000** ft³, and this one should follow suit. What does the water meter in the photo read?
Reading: **972.47** ft³
